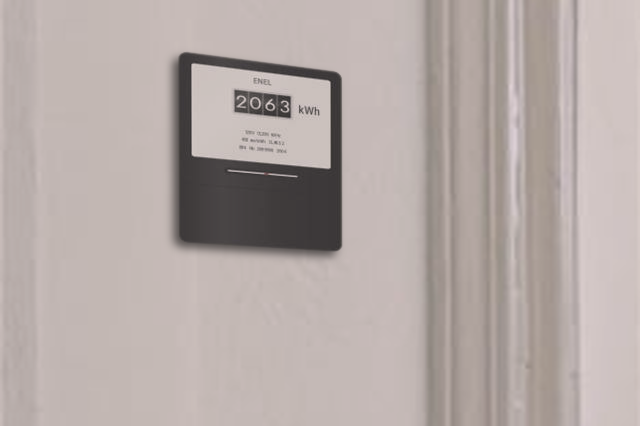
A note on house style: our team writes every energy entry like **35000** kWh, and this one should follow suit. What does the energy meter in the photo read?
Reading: **2063** kWh
